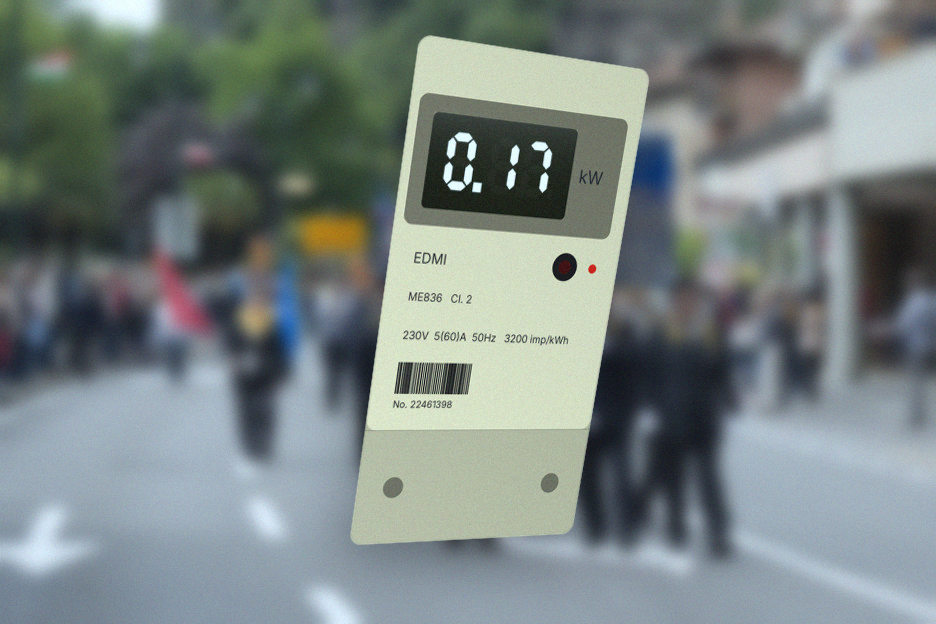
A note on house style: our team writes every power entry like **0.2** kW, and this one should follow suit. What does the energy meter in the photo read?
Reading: **0.17** kW
